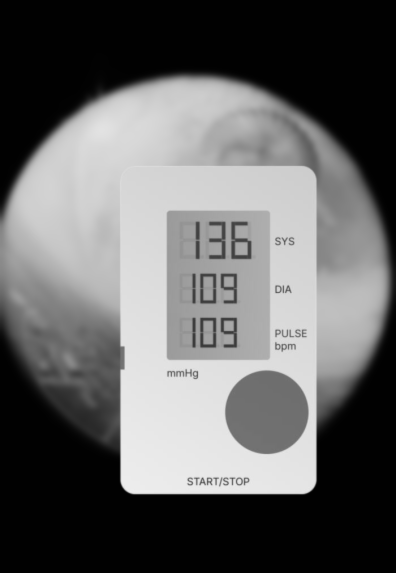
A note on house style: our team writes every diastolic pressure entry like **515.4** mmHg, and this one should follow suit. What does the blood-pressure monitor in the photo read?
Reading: **109** mmHg
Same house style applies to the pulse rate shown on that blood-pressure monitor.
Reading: **109** bpm
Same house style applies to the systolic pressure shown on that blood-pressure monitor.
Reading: **136** mmHg
